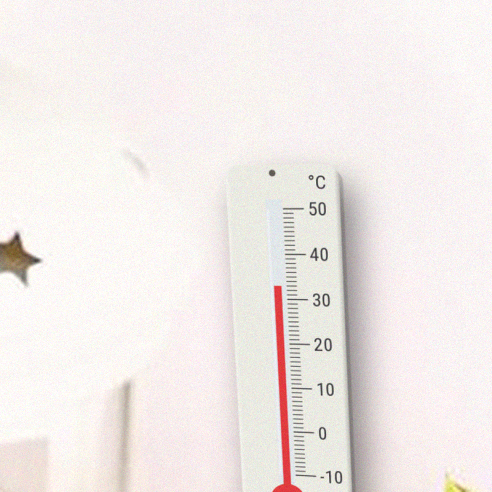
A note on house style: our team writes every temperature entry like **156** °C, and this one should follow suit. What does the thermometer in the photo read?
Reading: **33** °C
